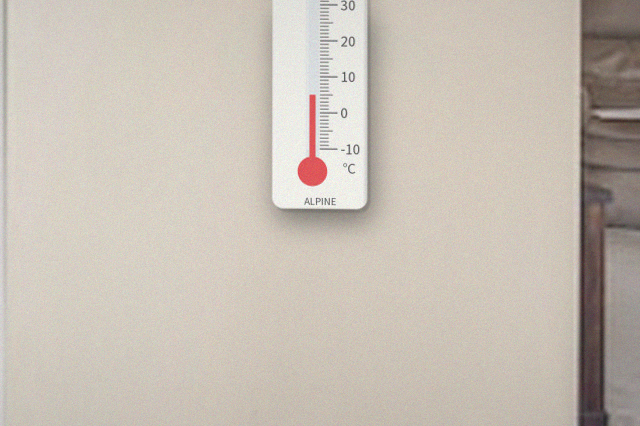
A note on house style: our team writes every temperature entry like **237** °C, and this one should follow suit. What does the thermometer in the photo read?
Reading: **5** °C
